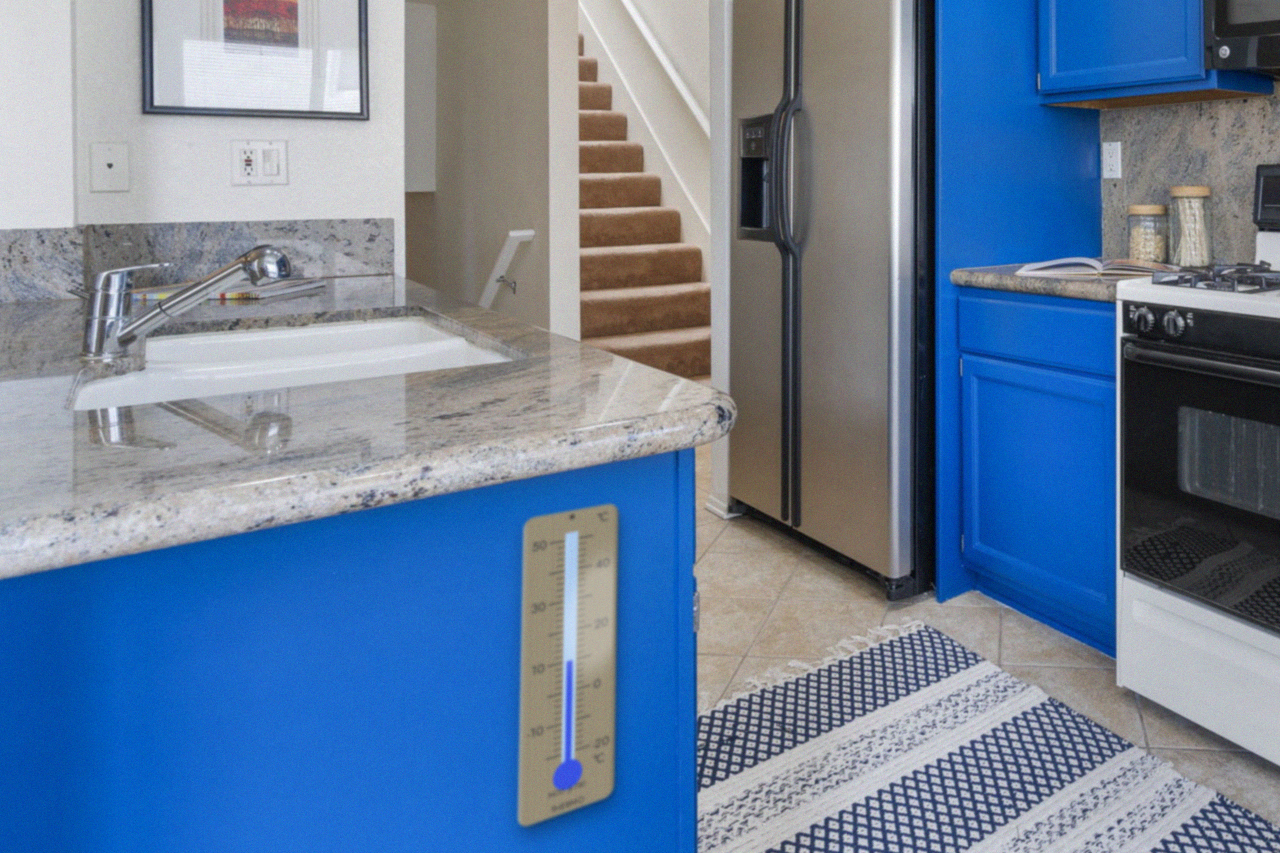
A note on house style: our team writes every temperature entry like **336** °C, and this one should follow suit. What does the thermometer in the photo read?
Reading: **10** °C
